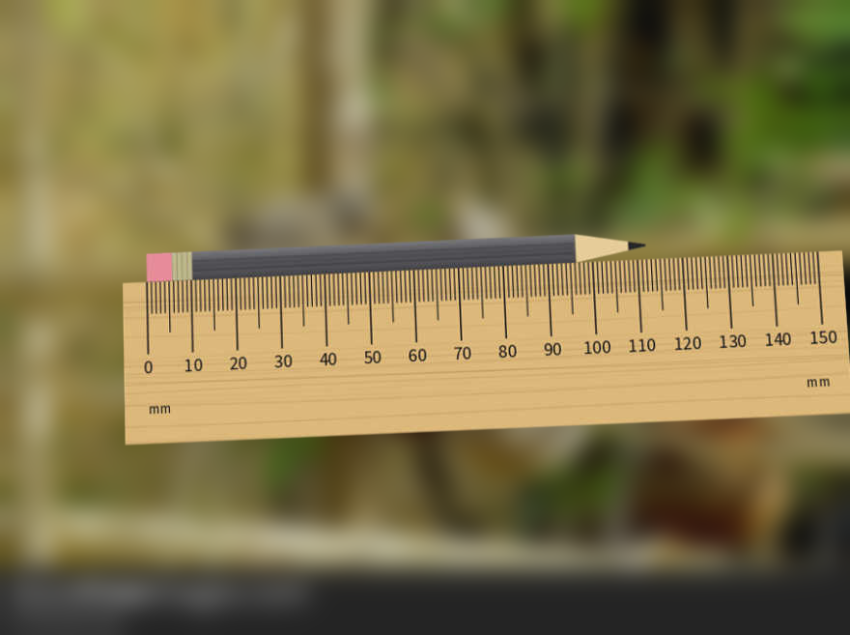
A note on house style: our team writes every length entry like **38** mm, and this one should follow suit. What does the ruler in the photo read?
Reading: **112** mm
